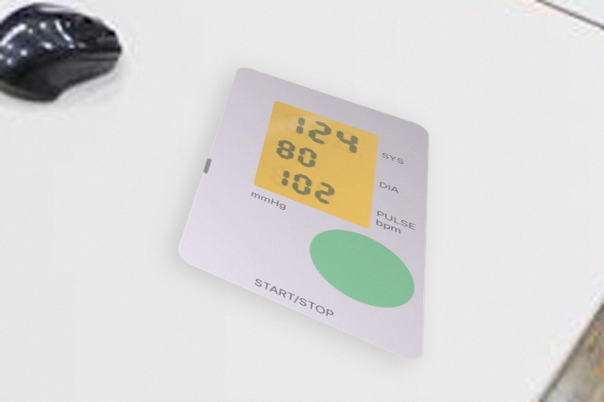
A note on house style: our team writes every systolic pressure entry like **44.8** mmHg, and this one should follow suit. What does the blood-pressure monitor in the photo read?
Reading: **124** mmHg
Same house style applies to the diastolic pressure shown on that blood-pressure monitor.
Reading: **80** mmHg
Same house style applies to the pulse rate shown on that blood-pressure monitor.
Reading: **102** bpm
